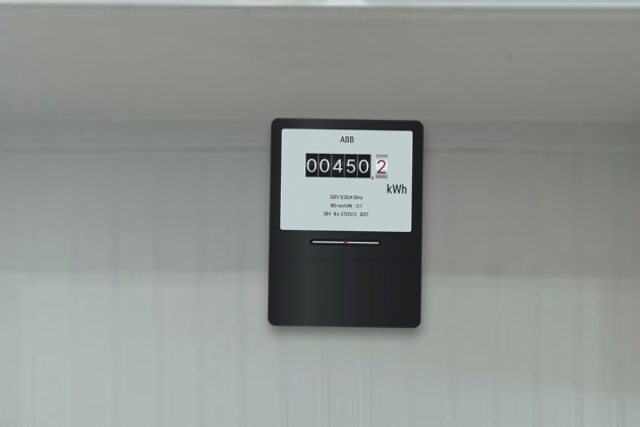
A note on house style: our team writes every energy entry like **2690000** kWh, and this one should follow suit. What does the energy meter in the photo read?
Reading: **450.2** kWh
